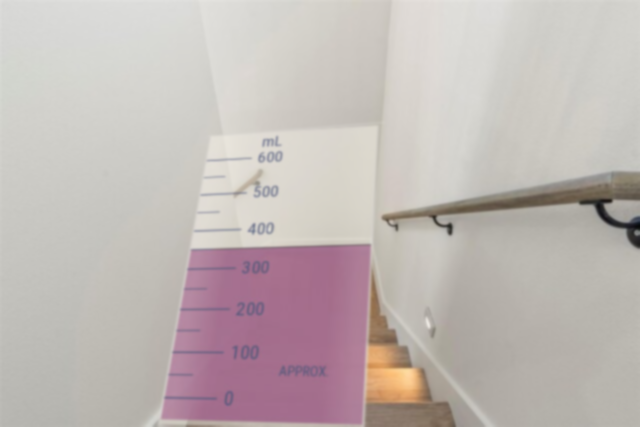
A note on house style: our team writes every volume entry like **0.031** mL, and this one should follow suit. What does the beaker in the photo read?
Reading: **350** mL
